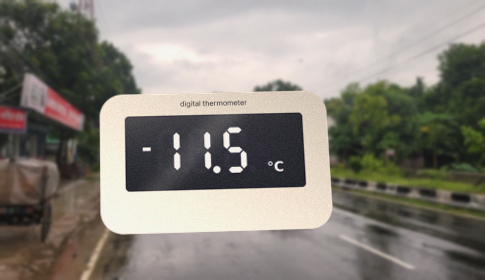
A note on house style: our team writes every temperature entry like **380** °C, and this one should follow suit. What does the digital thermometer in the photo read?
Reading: **-11.5** °C
